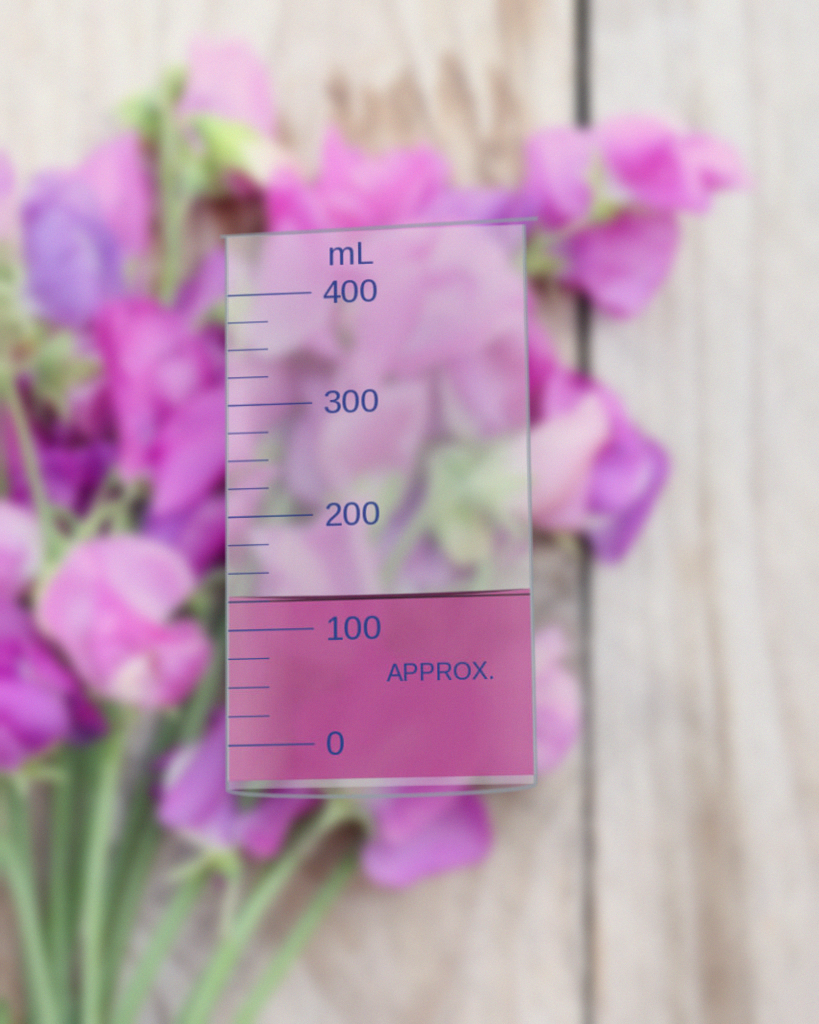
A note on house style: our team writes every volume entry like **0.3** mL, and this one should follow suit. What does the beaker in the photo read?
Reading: **125** mL
